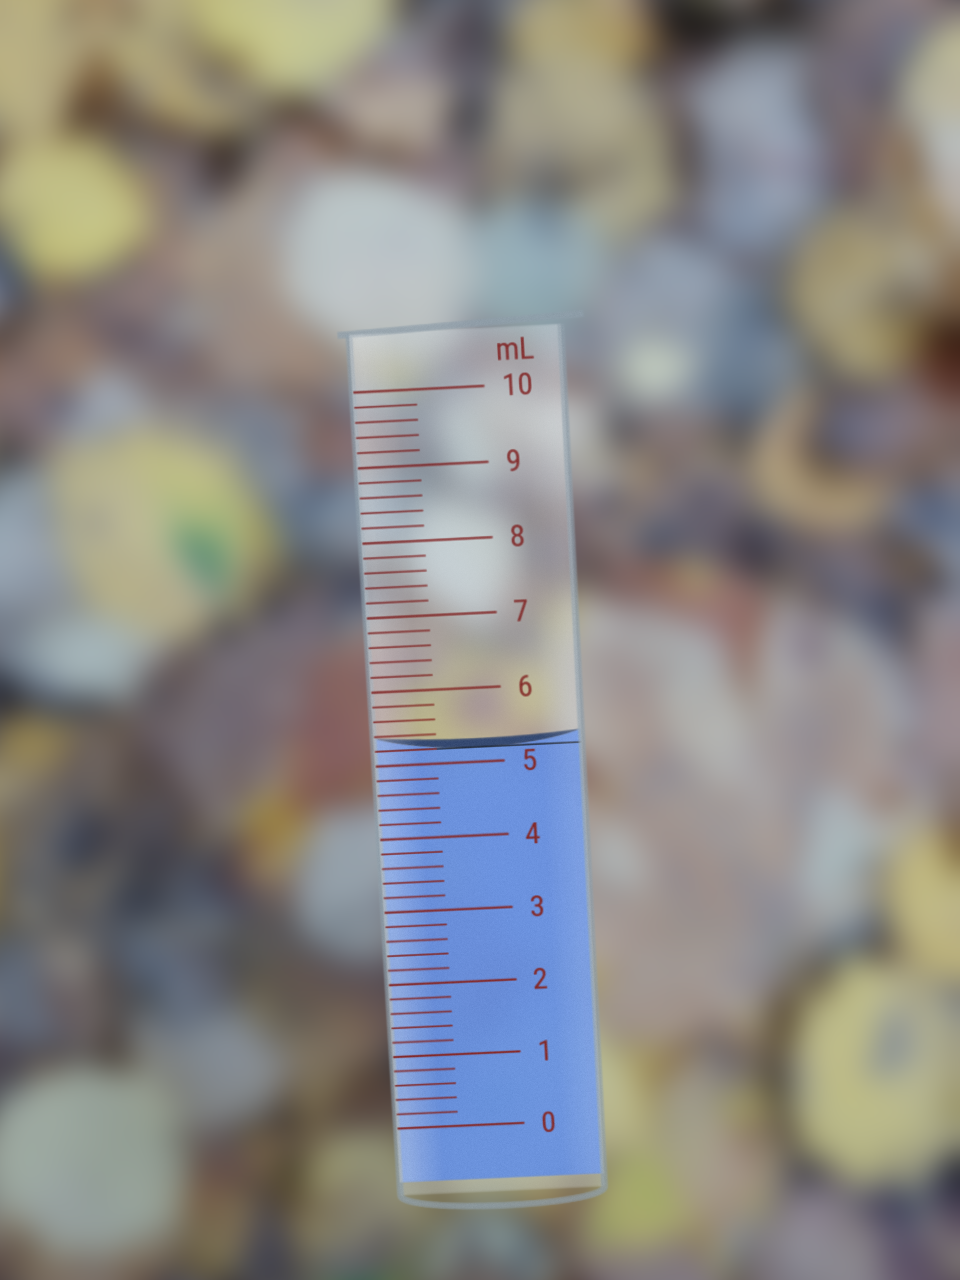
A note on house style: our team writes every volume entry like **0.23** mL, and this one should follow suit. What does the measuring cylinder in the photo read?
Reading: **5.2** mL
